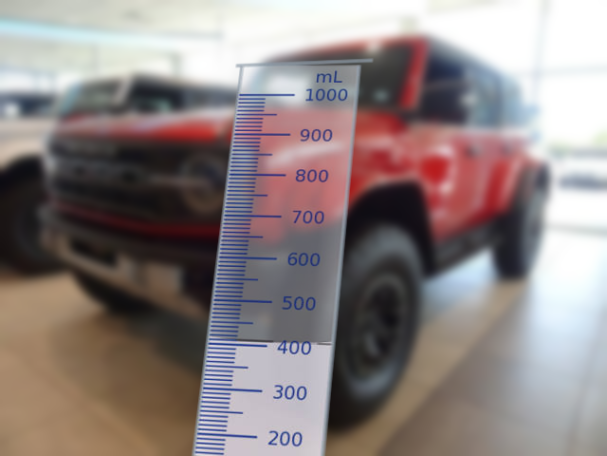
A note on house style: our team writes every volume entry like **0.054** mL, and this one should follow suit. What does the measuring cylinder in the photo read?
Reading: **410** mL
